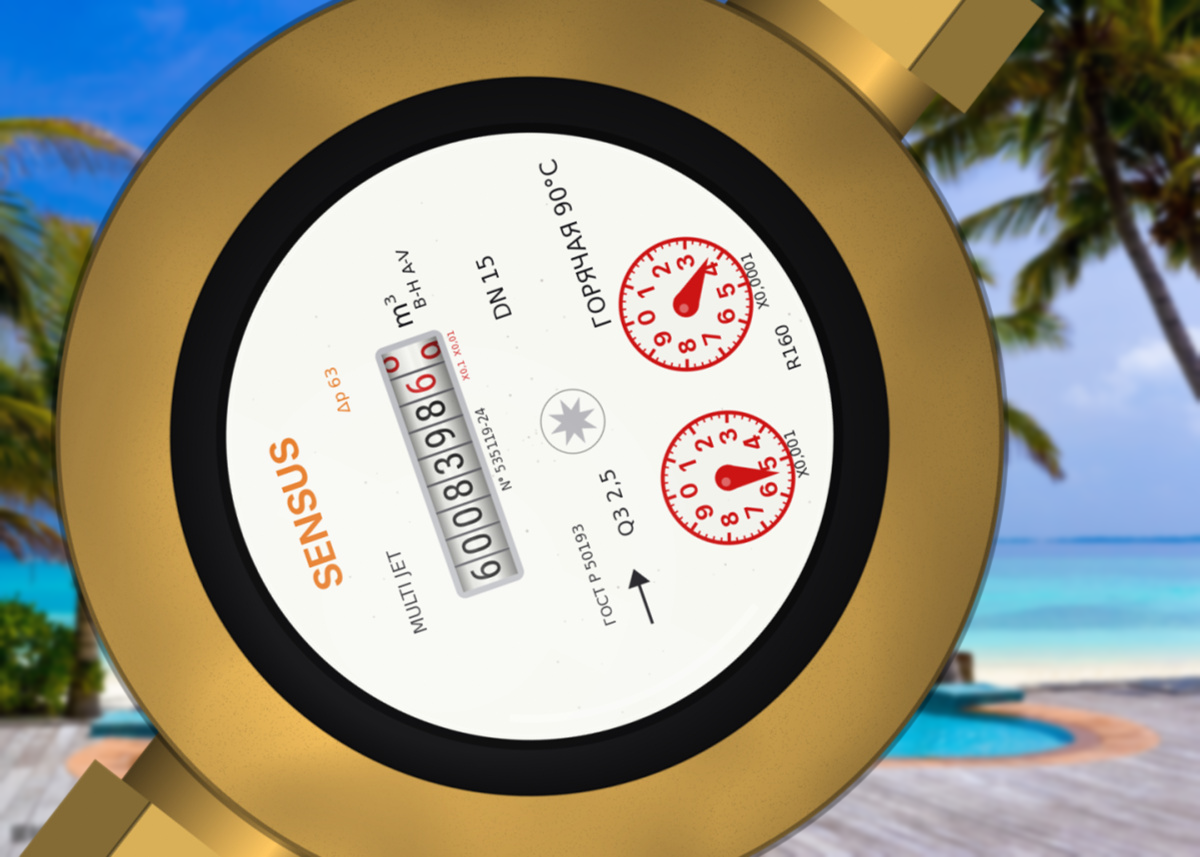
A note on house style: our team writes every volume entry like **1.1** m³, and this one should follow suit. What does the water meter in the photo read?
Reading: **6008398.6853** m³
